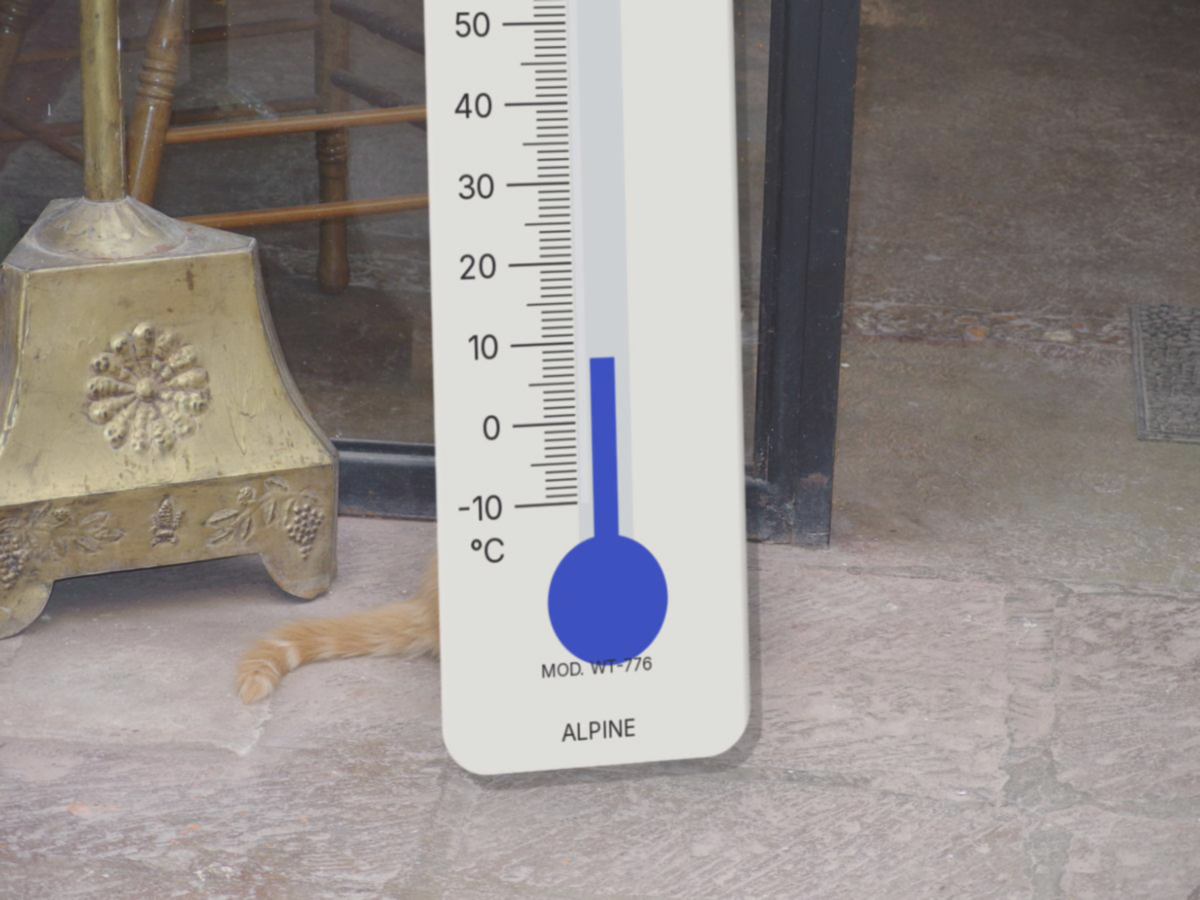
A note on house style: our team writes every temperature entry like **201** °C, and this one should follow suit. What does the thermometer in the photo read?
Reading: **8** °C
